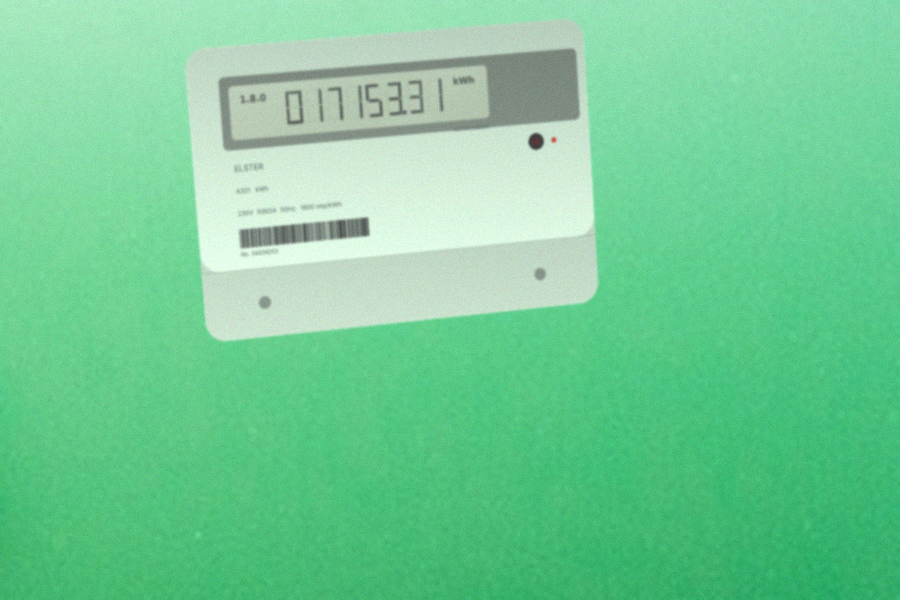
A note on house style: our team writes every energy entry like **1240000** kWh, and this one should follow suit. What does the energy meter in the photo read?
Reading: **17153.31** kWh
